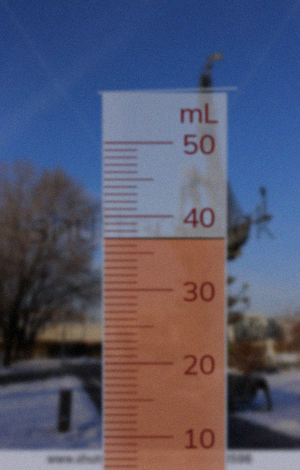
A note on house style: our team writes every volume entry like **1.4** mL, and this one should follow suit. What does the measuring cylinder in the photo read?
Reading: **37** mL
